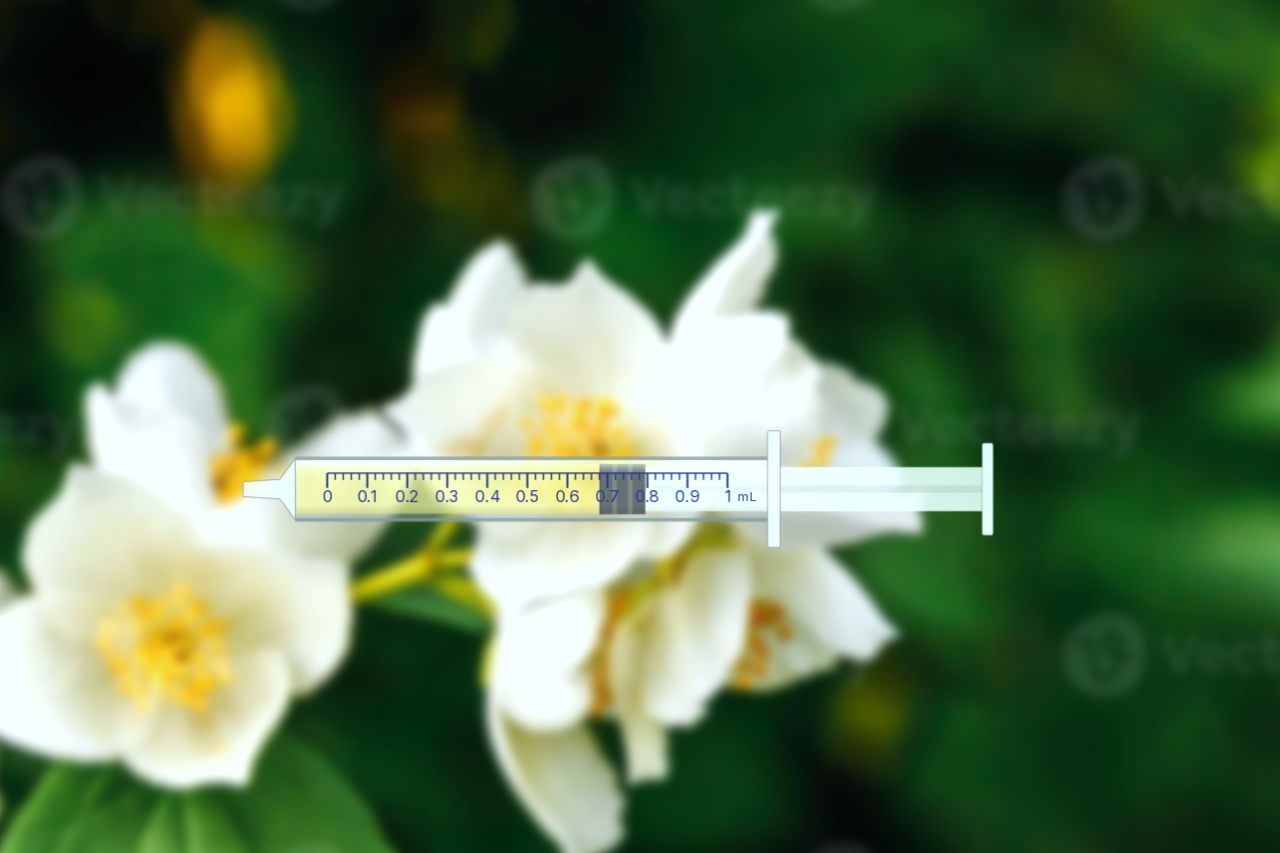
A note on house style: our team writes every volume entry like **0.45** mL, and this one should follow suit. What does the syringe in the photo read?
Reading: **0.68** mL
